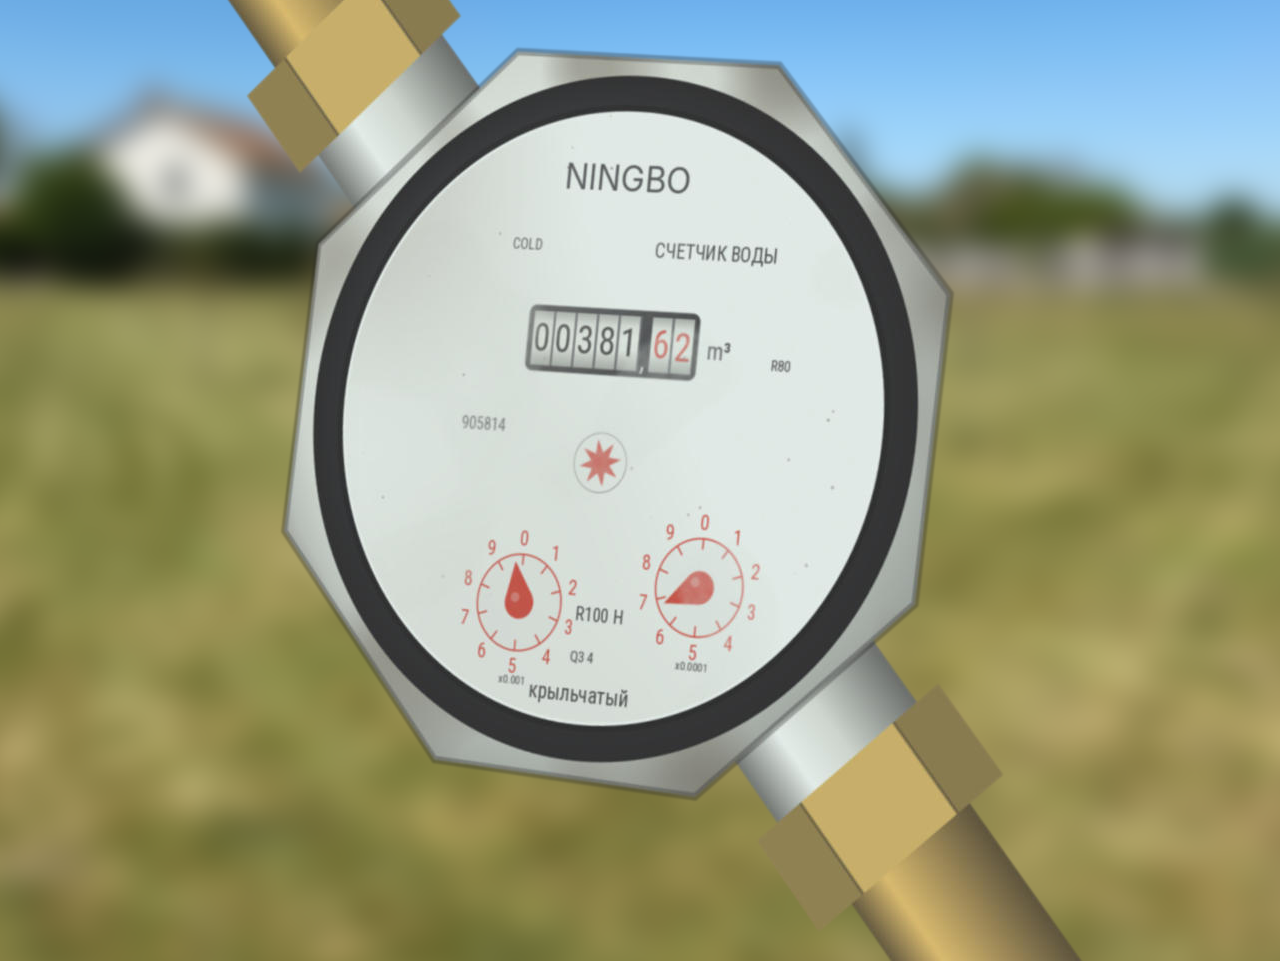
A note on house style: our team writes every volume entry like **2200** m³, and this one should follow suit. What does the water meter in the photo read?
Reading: **381.6196** m³
